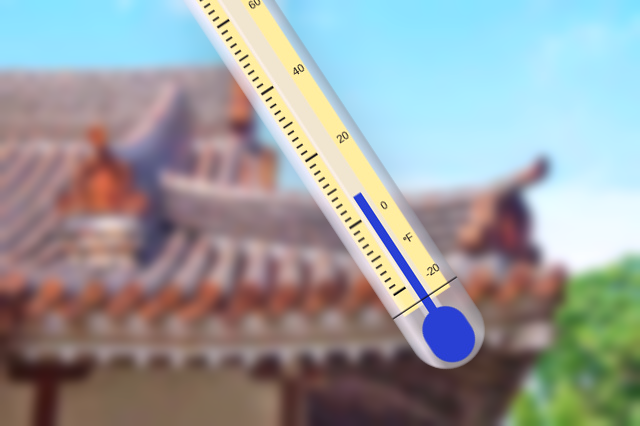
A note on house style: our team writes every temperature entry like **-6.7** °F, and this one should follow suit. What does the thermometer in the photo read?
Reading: **6** °F
